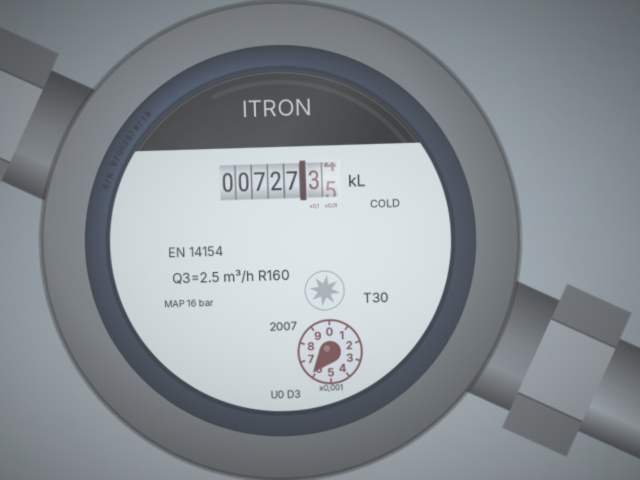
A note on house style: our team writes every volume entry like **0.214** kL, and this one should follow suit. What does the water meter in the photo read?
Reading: **727.346** kL
